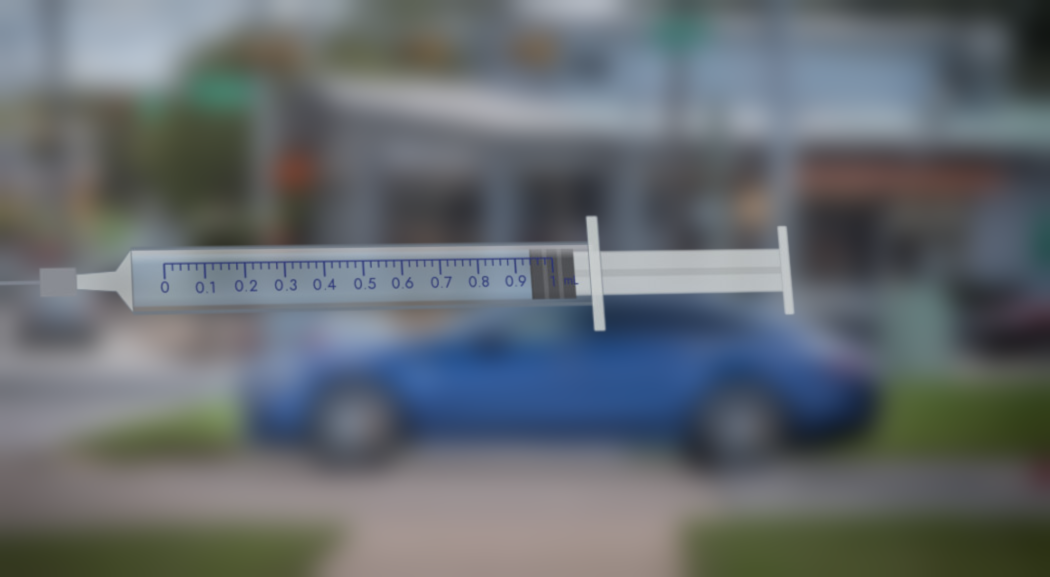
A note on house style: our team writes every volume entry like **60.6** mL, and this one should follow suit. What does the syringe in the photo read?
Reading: **0.94** mL
